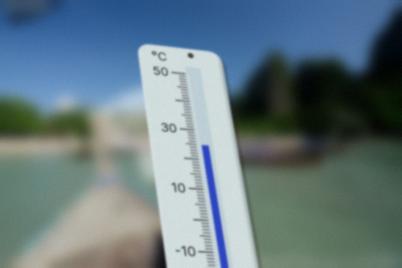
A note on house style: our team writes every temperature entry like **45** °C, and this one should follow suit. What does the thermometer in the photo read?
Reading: **25** °C
